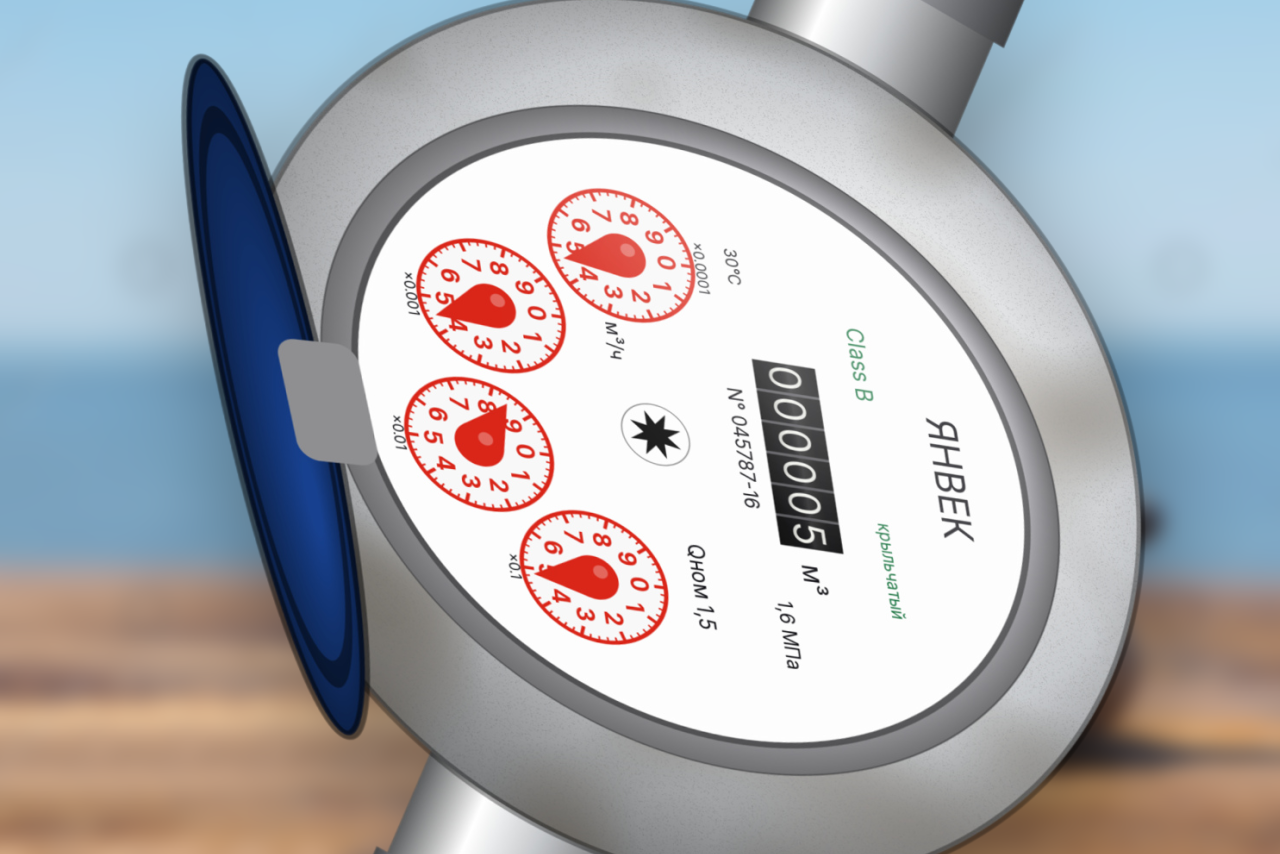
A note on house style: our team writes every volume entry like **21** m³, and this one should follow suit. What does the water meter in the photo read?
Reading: **5.4844** m³
